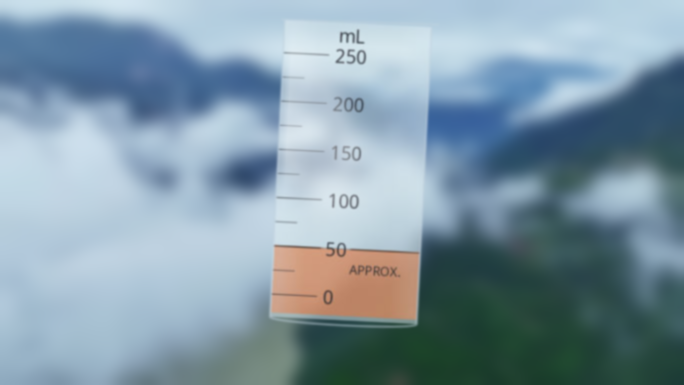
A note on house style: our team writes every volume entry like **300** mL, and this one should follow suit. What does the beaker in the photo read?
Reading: **50** mL
